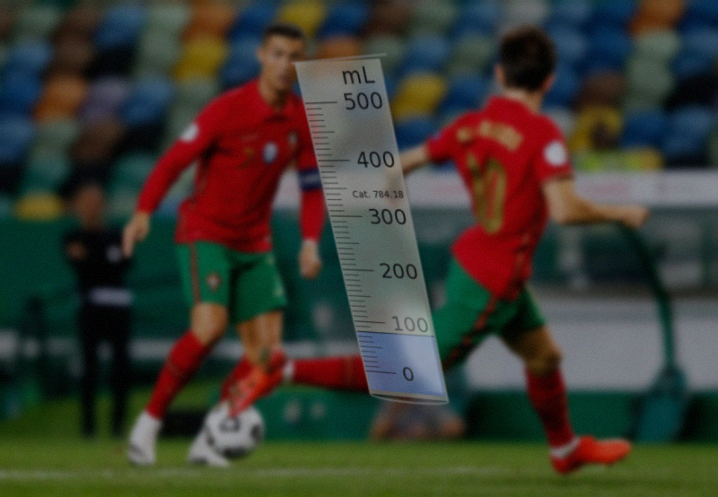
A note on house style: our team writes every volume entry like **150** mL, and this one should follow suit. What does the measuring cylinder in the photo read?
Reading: **80** mL
